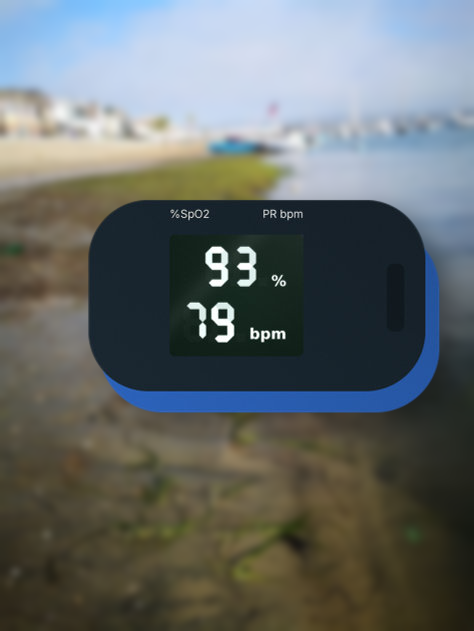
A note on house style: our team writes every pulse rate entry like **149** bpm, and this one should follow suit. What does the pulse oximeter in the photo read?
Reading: **79** bpm
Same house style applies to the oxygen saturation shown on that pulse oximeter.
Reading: **93** %
